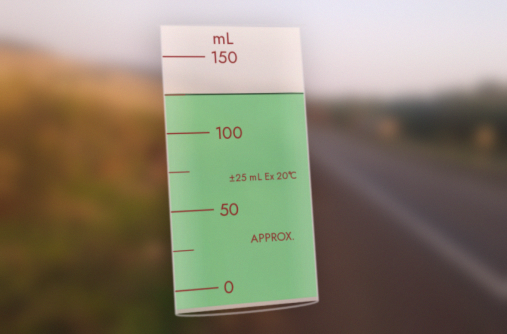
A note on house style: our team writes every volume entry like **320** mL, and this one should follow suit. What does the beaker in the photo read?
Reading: **125** mL
